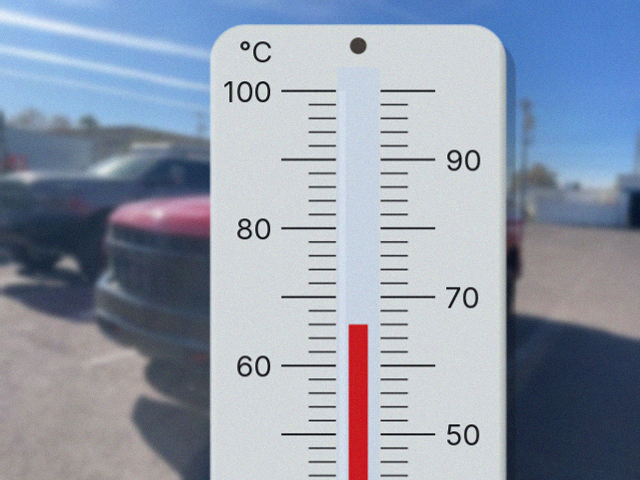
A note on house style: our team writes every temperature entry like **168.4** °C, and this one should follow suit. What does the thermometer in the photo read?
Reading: **66** °C
